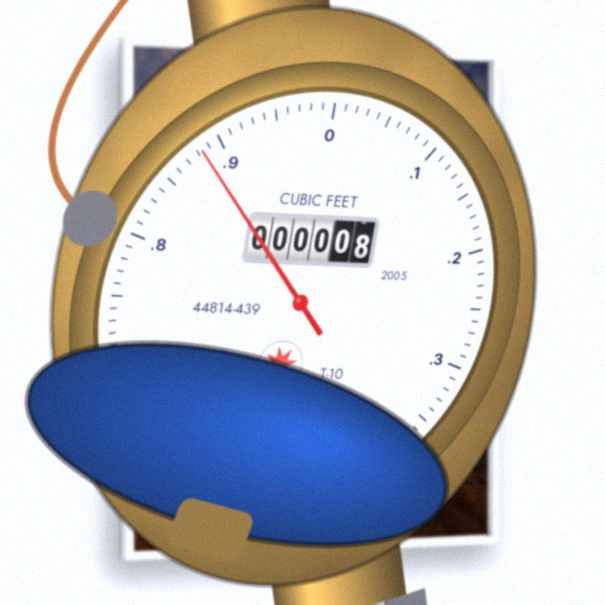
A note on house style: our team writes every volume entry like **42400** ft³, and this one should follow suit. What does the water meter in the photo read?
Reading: **7.88** ft³
